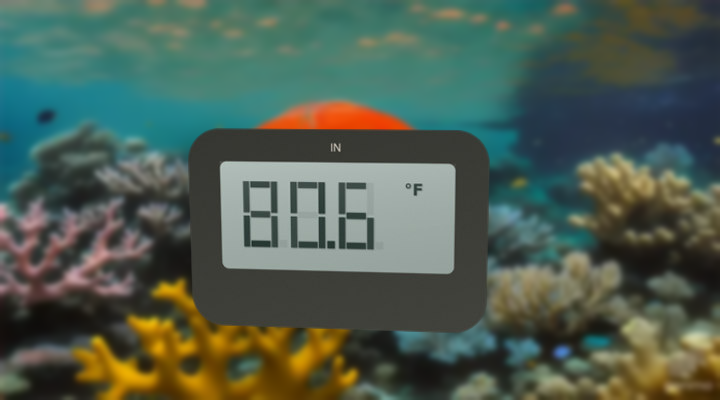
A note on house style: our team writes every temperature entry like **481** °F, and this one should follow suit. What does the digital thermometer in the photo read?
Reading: **80.6** °F
